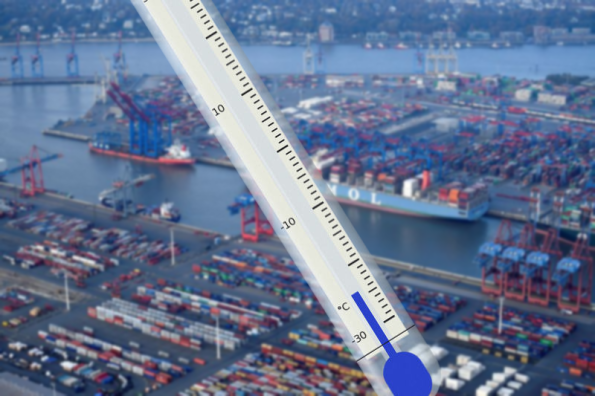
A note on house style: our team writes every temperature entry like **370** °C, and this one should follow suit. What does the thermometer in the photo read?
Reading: **-24** °C
